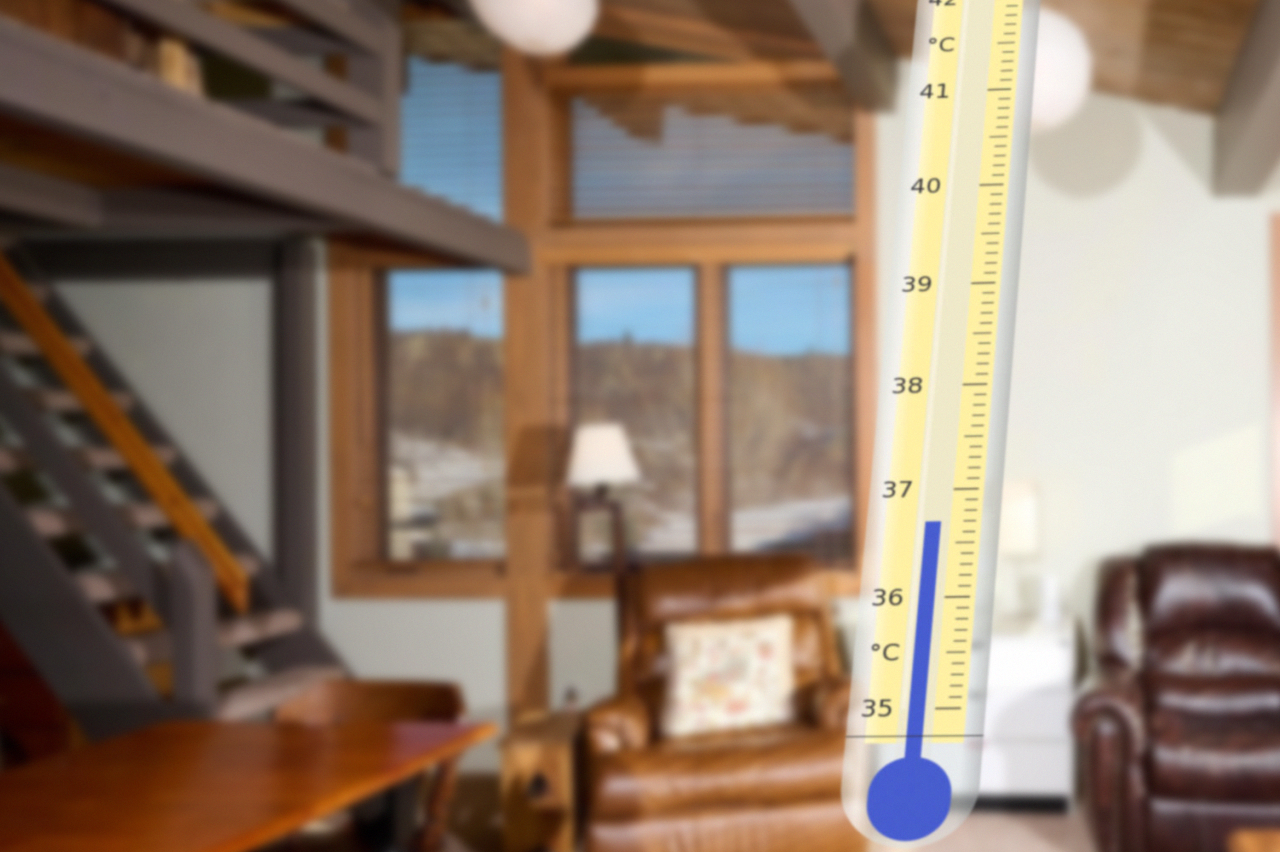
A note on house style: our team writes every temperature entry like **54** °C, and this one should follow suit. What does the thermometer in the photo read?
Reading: **36.7** °C
